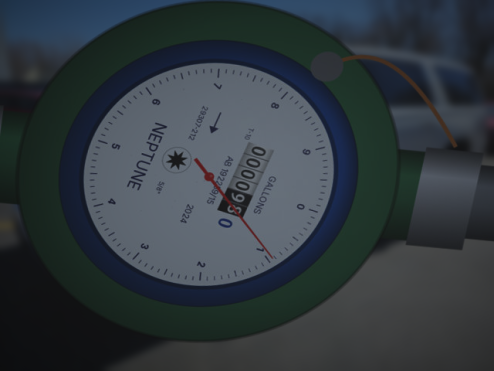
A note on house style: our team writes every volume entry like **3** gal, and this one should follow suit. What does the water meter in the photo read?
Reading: **980.9** gal
